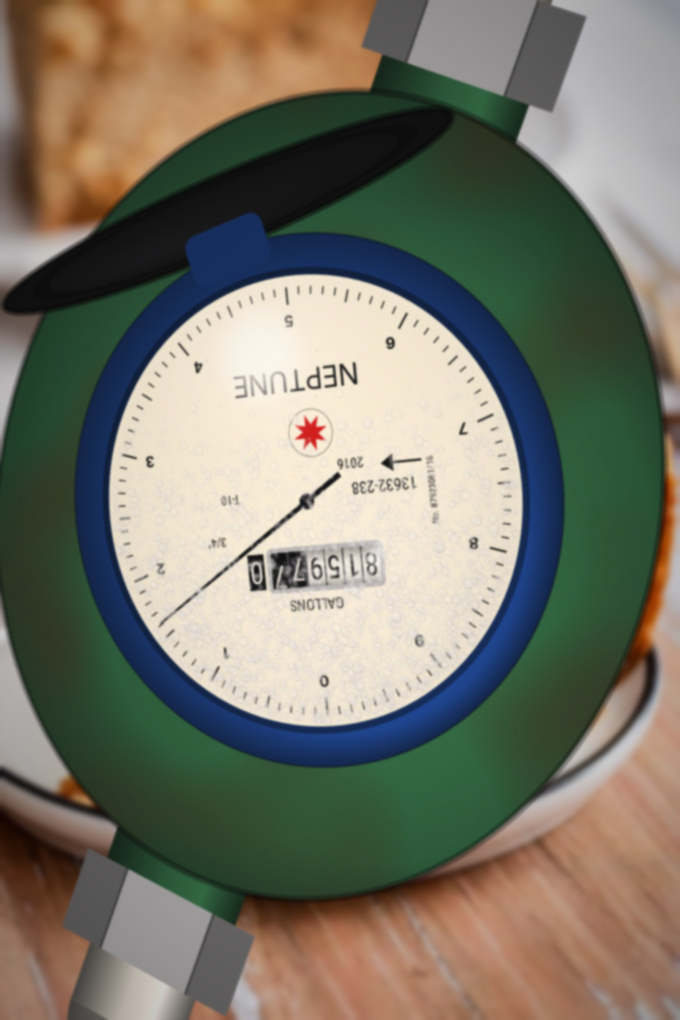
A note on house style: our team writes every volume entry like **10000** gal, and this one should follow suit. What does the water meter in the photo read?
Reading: **8159771.6** gal
